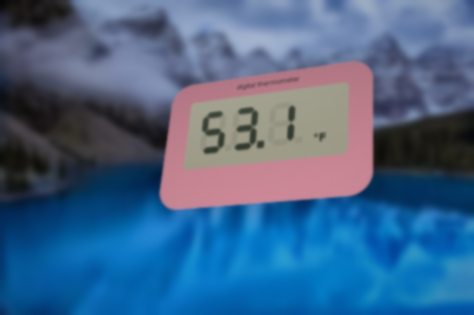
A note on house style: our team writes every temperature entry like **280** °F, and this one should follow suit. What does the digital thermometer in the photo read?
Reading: **53.1** °F
